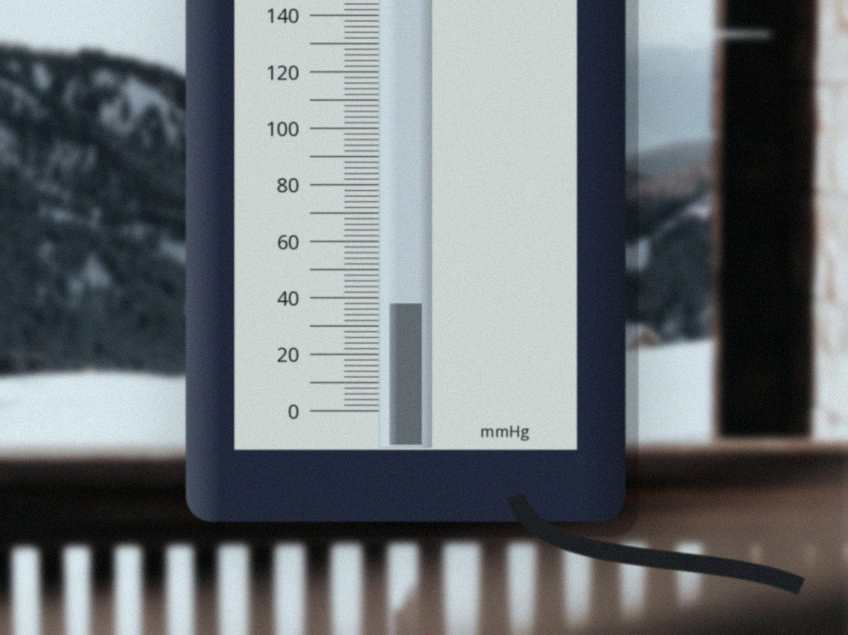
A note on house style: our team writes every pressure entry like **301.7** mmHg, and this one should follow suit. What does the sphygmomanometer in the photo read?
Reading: **38** mmHg
